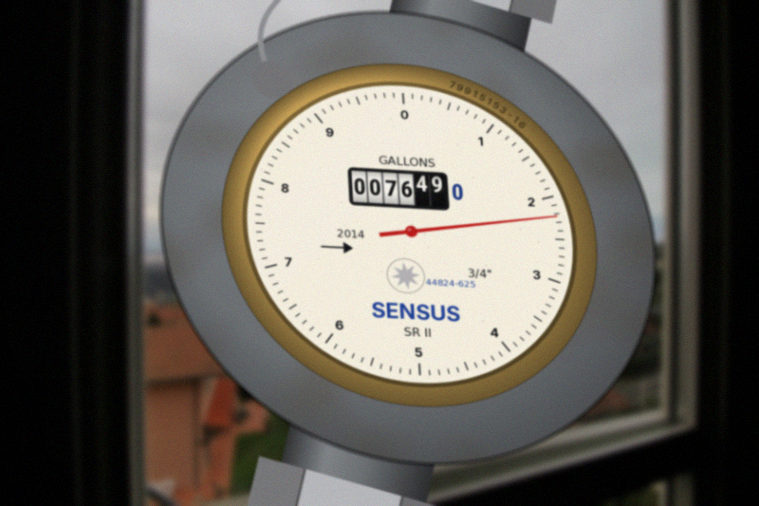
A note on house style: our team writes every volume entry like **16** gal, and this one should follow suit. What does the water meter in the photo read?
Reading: **76492.2** gal
